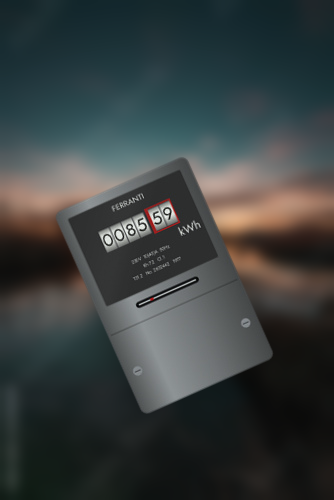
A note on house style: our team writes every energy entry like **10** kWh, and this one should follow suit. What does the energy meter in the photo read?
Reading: **85.59** kWh
